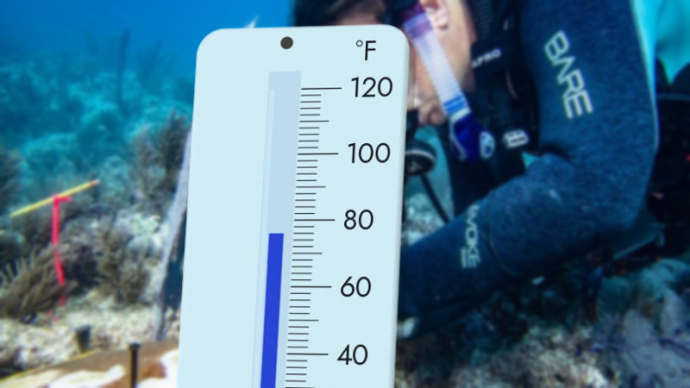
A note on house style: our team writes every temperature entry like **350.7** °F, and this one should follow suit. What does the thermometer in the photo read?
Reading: **76** °F
